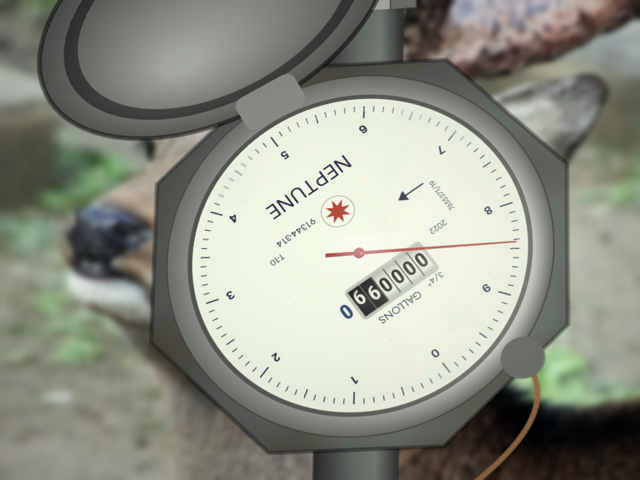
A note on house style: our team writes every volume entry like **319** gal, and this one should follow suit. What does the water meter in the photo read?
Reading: **988.4** gal
